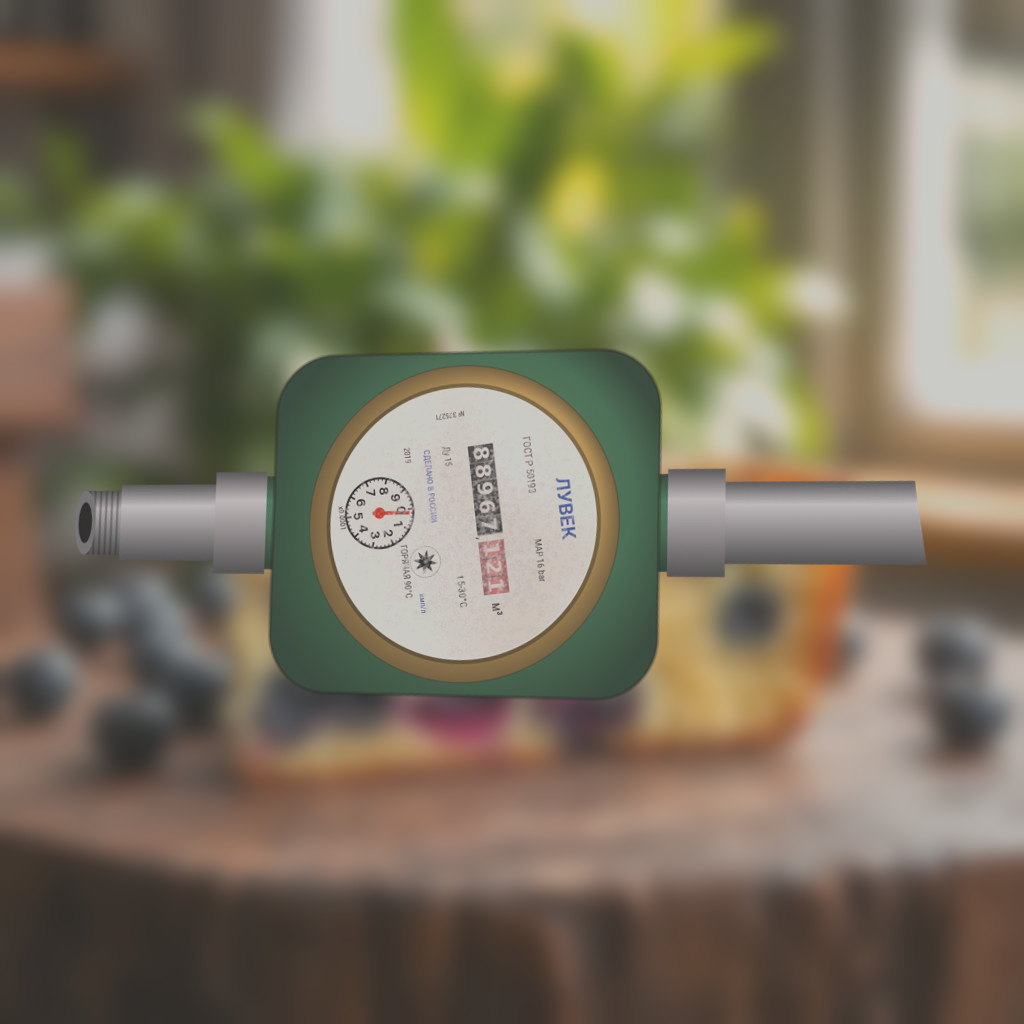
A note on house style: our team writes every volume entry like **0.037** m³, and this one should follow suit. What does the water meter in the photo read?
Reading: **88967.1210** m³
